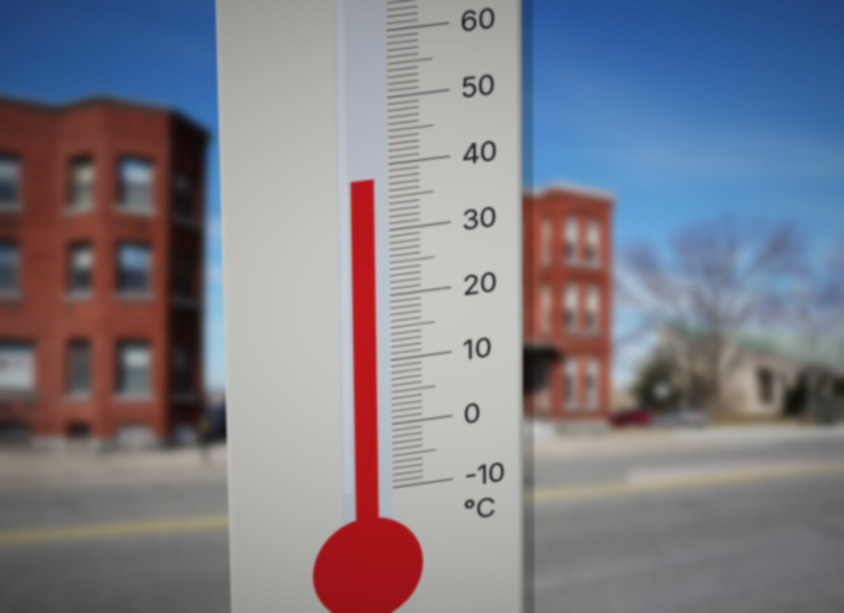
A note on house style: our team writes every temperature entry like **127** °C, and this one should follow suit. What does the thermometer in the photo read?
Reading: **38** °C
